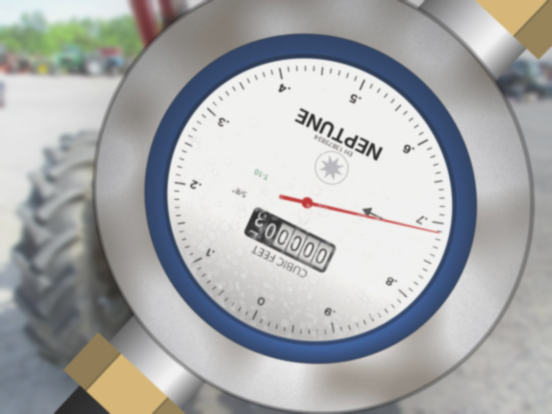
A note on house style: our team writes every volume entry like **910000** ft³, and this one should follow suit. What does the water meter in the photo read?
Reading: **2.71** ft³
